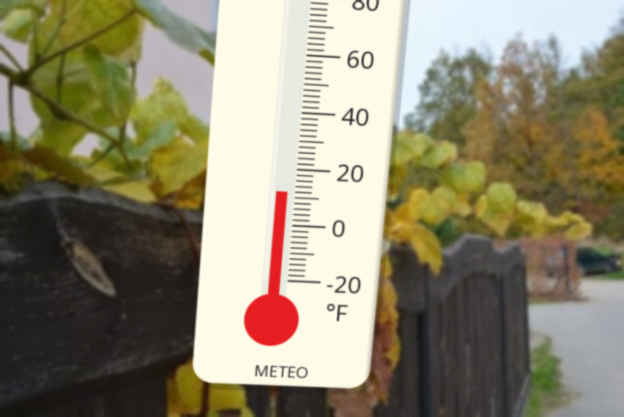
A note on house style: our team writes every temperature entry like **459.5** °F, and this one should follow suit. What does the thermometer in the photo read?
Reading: **12** °F
